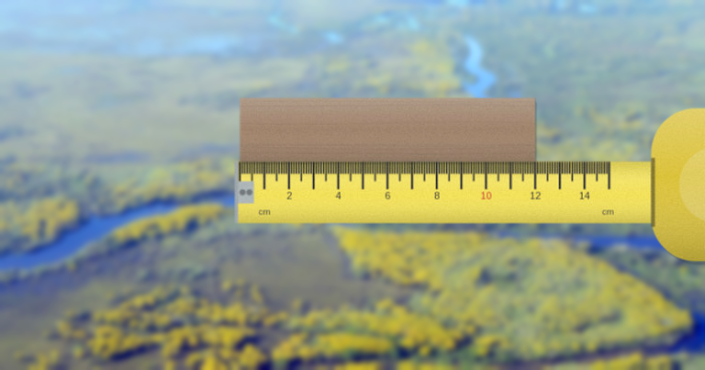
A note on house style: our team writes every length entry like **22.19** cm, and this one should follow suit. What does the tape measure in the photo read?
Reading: **12** cm
